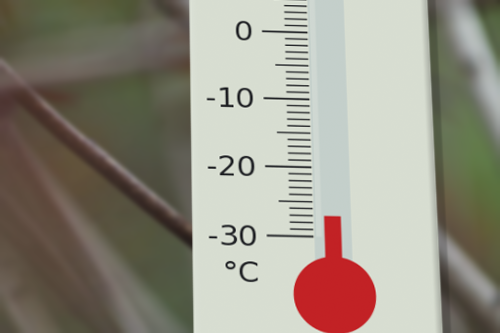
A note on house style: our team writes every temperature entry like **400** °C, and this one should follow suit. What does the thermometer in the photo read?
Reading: **-27** °C
